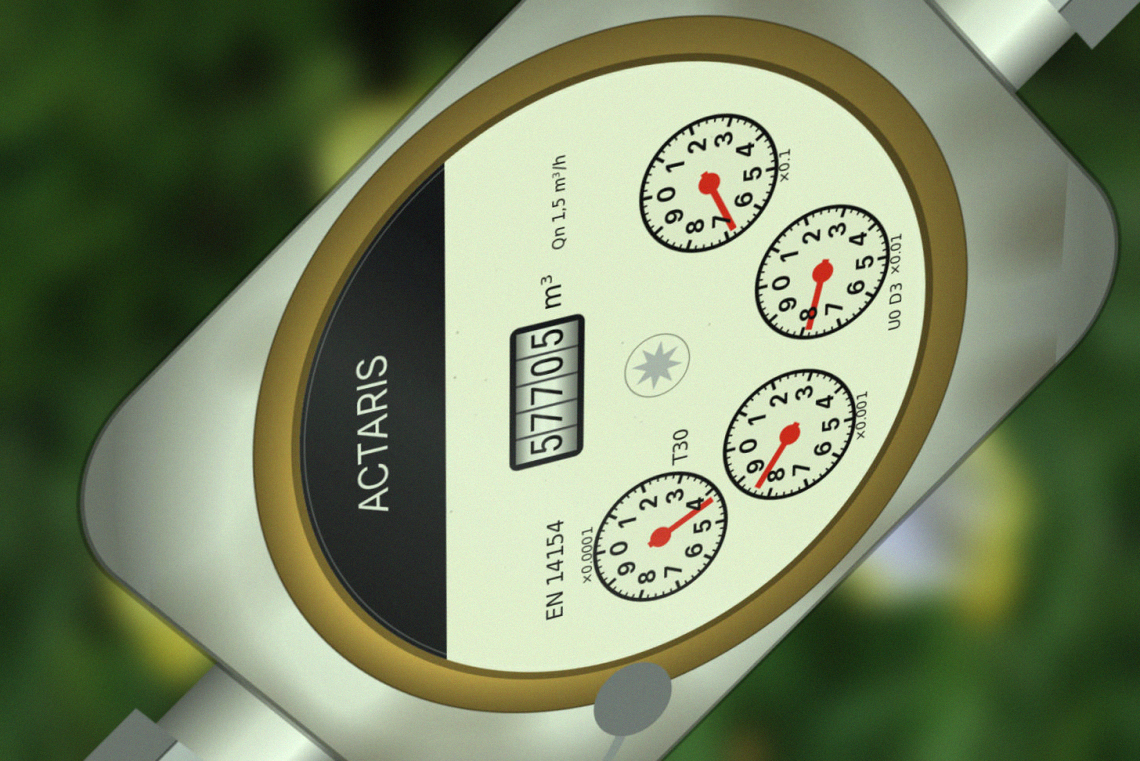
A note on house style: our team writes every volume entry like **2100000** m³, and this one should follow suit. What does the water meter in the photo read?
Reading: **57705.6784** m³
